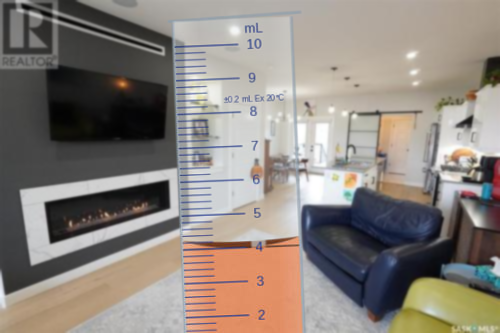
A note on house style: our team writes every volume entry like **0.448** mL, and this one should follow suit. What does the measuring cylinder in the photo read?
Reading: **4** mL
